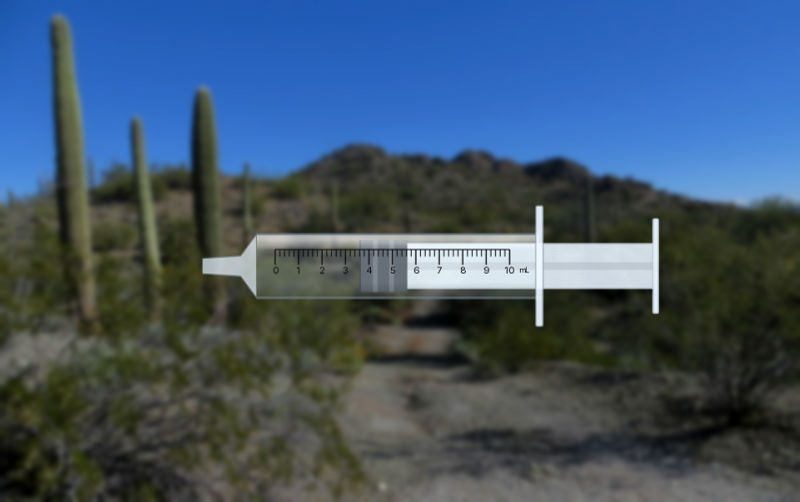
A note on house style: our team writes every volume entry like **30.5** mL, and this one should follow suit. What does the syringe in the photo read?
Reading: **3.6** mL
